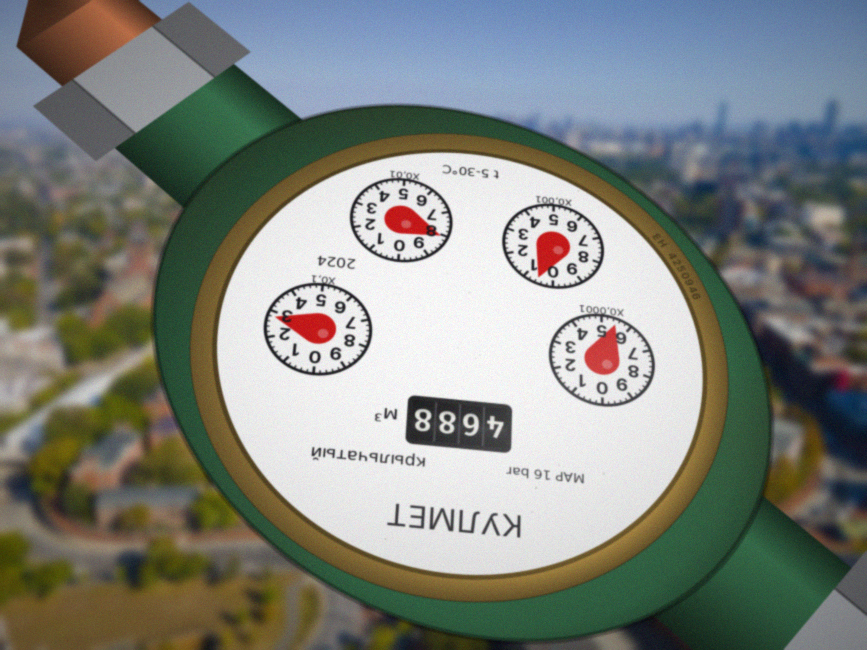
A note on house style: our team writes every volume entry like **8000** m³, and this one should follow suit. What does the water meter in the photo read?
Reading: **4688.2805** m³
